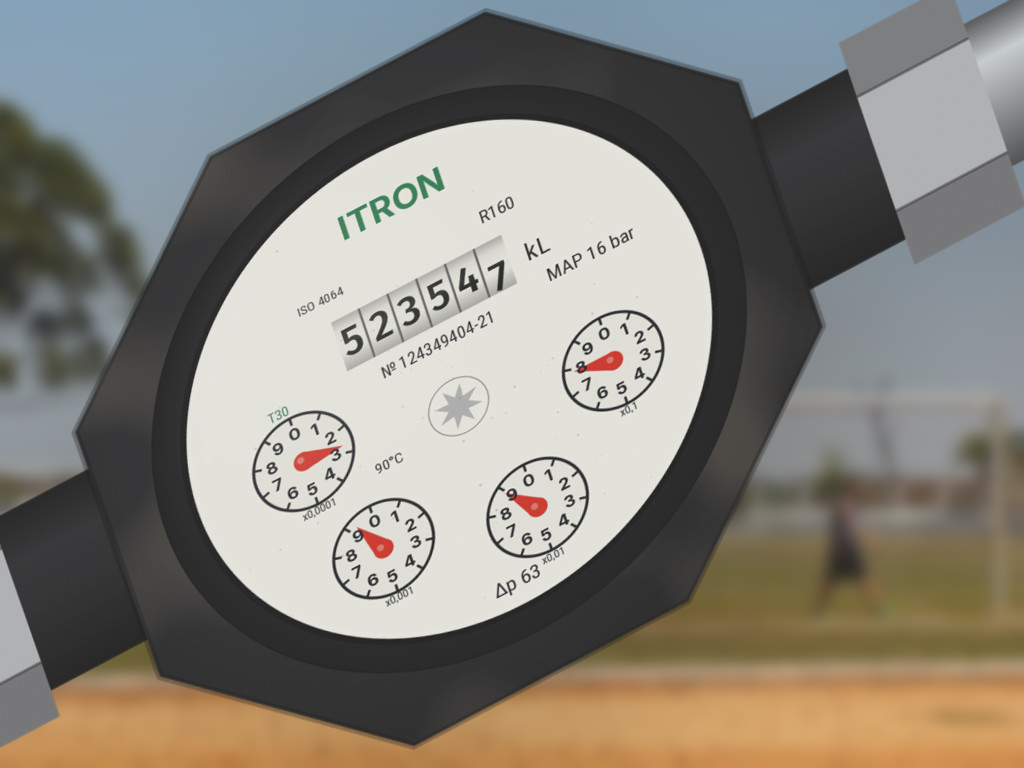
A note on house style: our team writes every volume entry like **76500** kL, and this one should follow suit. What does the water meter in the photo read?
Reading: **523546.7892** kL
